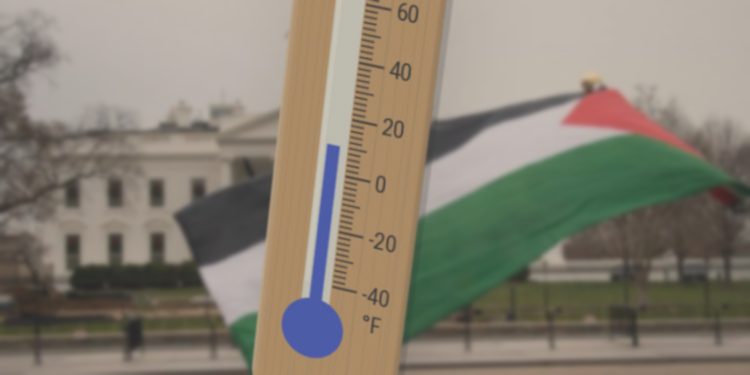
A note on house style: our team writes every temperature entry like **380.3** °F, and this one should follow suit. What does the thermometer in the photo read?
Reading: **10** °F
